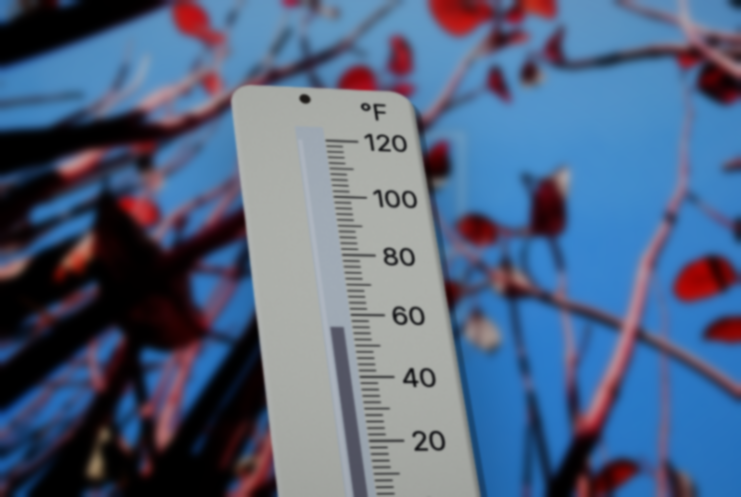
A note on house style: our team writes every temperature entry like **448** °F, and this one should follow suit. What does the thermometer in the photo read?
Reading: **56** °F
